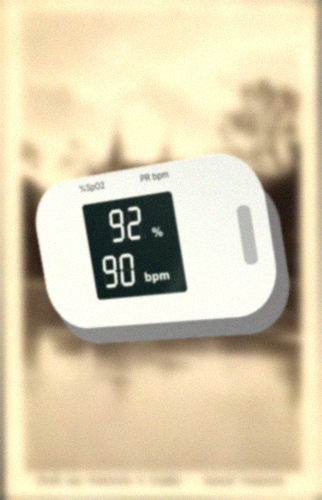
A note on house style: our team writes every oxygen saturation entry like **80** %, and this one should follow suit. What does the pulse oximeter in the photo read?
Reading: **92** %
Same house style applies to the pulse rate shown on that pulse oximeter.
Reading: **90** bpm
